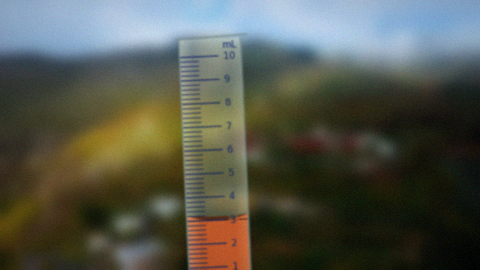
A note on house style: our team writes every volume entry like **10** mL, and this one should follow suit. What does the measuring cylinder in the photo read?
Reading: **3** mL
